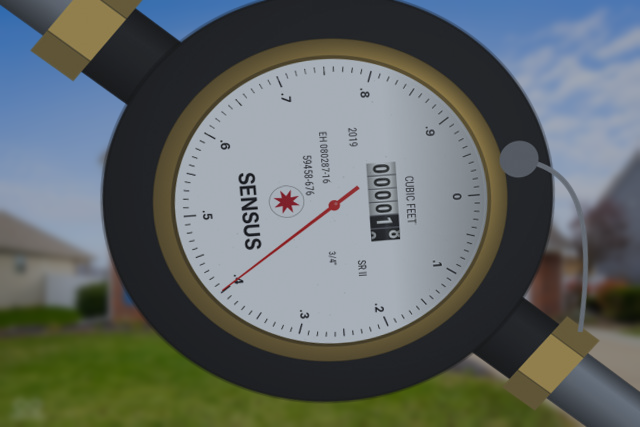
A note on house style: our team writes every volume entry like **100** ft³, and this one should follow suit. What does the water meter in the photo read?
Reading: **18.40** ft³
